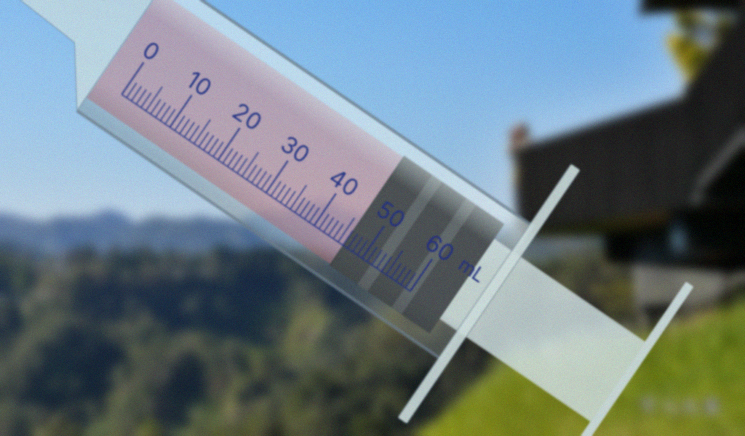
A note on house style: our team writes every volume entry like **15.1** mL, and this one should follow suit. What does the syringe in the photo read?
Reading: **46** mL
